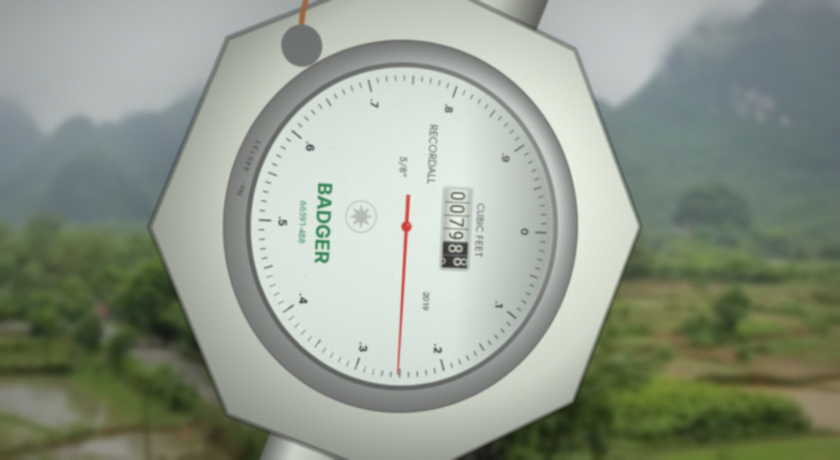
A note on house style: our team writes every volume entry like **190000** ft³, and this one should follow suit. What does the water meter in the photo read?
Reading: **7988.25** ft³
